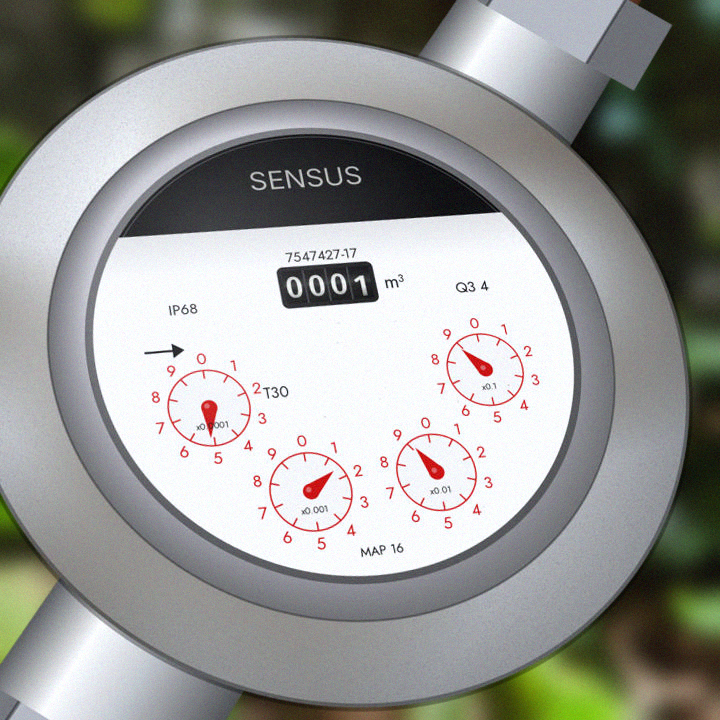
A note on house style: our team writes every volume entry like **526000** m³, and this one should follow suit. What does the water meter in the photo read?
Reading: **0.8915** m³
